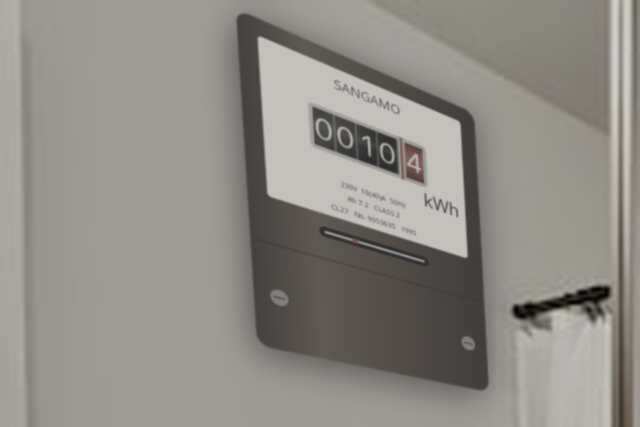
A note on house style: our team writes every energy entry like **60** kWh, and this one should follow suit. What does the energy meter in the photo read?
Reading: **10.4** kWh
